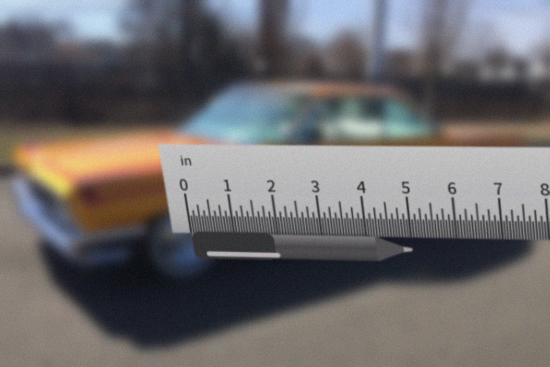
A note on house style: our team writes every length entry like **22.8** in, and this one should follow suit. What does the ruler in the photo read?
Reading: **5** in
